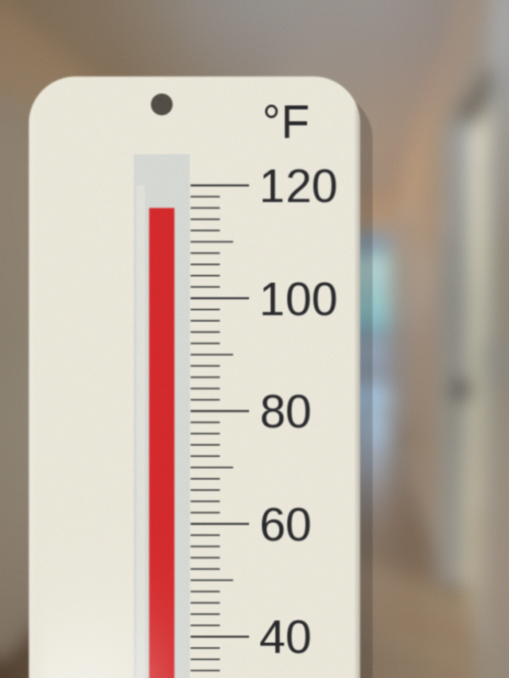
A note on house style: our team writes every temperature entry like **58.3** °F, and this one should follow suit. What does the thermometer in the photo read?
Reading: **116** °F
